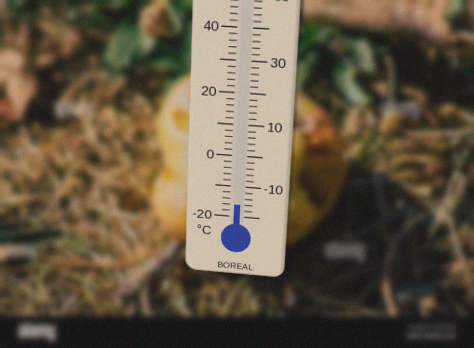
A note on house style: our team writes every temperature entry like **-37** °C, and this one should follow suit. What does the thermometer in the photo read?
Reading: **-16** °C
